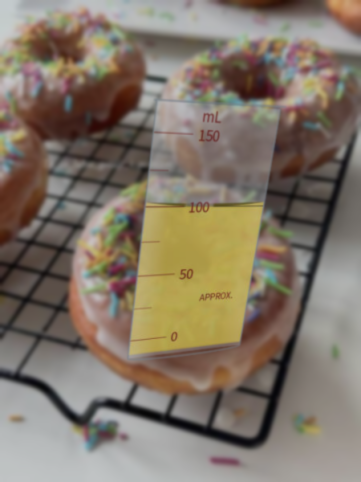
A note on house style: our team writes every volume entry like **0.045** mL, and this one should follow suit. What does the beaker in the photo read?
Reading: **100** mL
